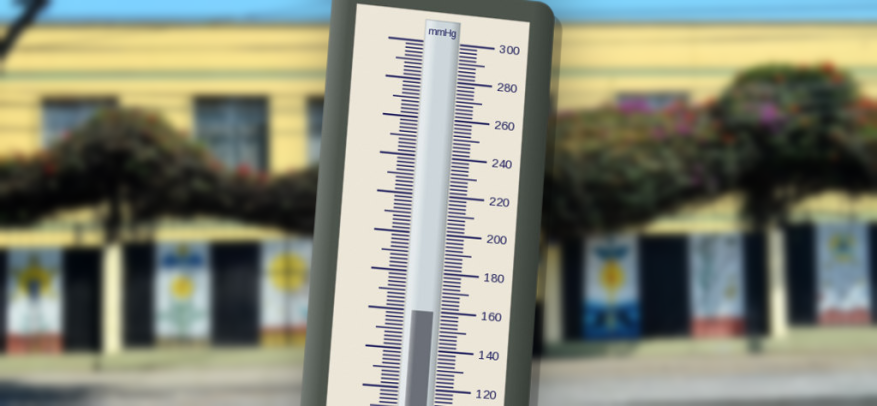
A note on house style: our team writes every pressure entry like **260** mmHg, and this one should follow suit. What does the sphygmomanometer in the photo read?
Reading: **160** mmHg
